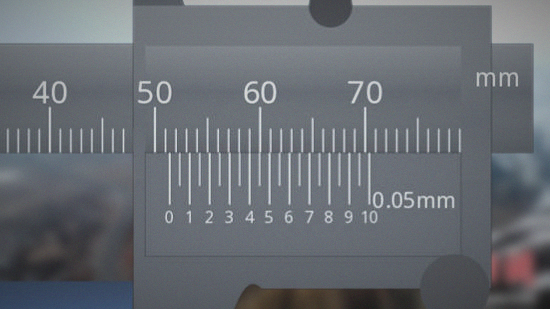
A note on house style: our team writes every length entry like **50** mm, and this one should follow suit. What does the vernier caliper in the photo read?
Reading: **51.4** mm
